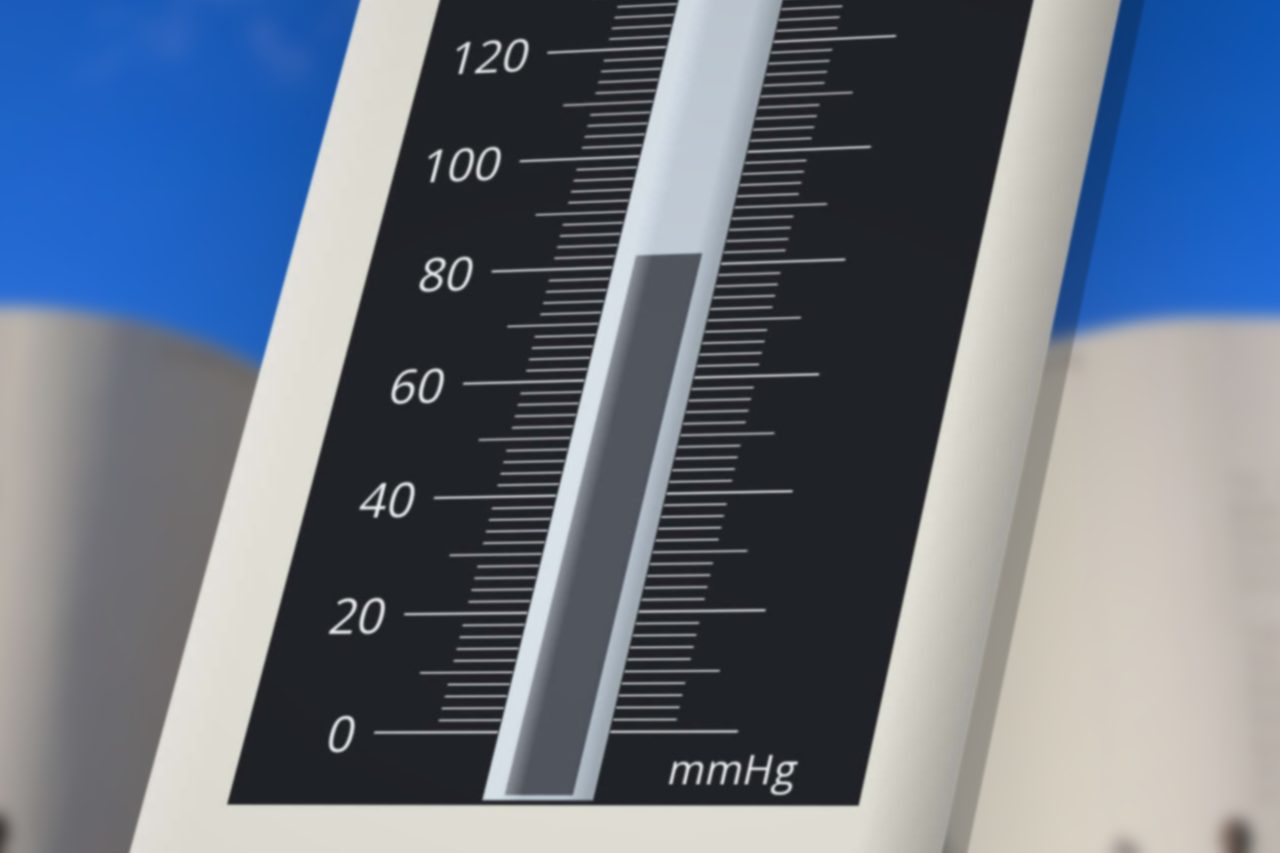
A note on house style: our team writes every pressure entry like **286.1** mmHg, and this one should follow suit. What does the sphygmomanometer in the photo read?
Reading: **82** mmHg
